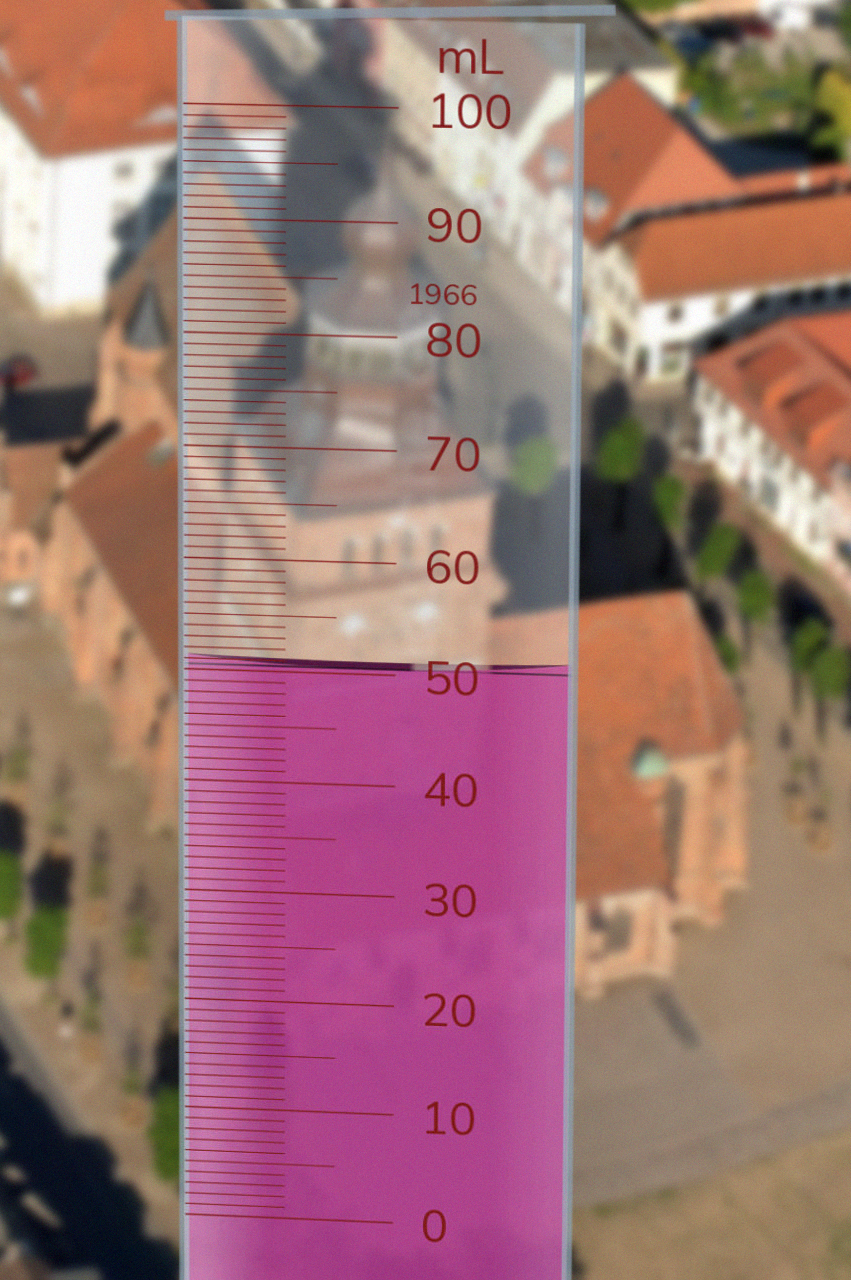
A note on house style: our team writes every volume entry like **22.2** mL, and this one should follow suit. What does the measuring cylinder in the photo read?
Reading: **50.5** mL
